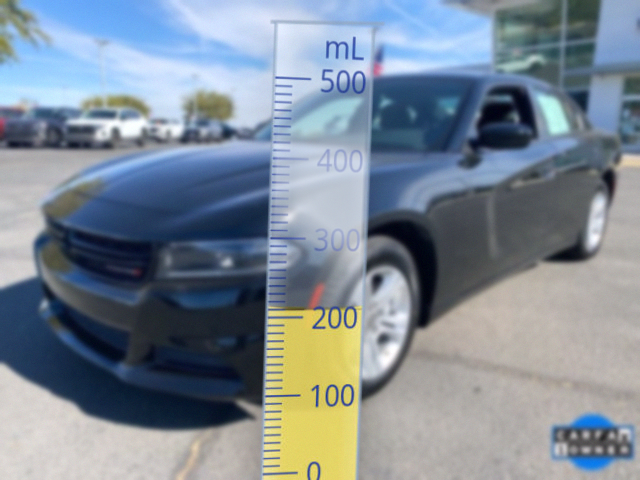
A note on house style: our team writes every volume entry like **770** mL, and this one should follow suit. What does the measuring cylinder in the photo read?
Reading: **210** mL
